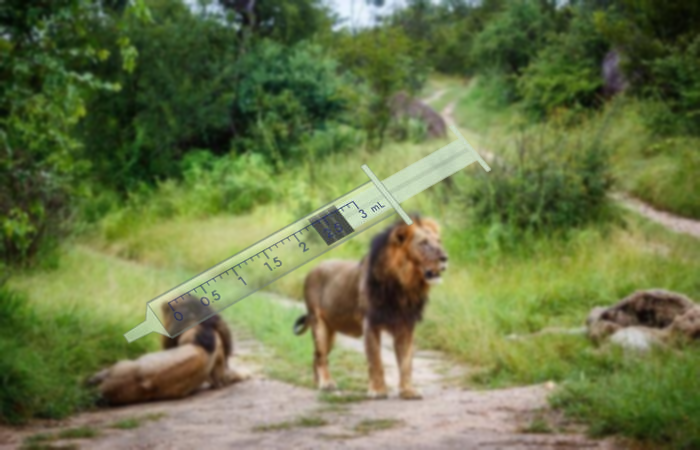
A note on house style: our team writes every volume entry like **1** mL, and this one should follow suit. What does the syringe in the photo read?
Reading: **2.3** mL
